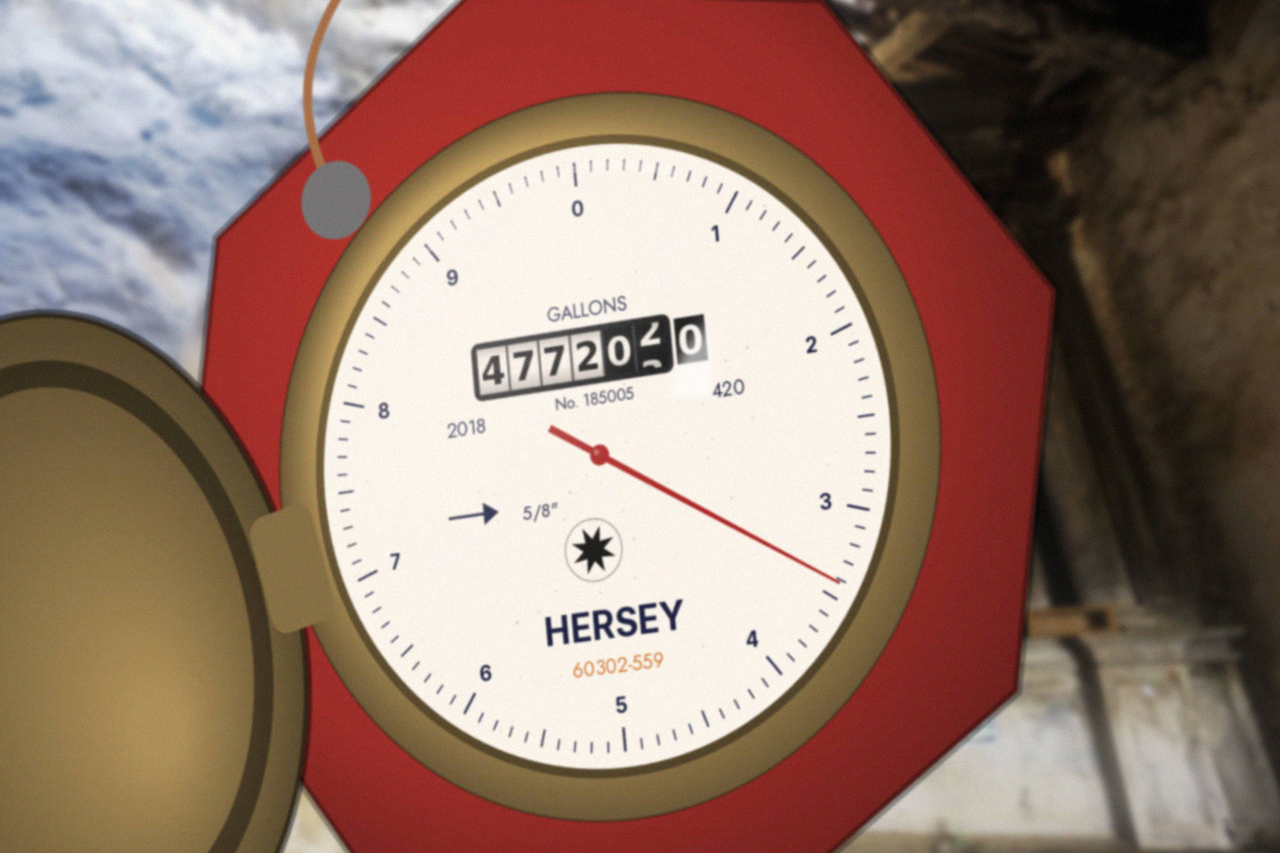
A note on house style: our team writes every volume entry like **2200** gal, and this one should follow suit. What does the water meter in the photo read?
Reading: **4772023.4** gal
